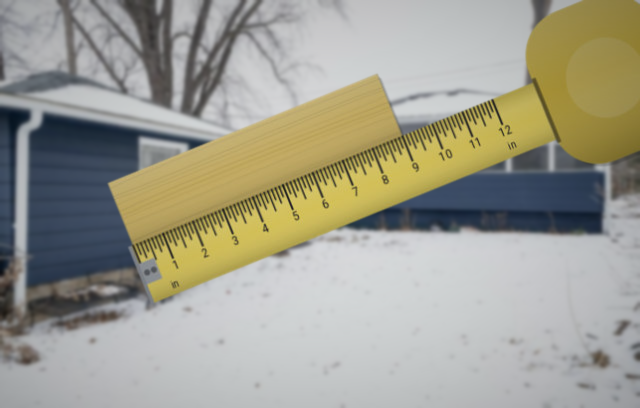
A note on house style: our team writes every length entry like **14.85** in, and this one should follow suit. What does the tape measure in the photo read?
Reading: **9** in
